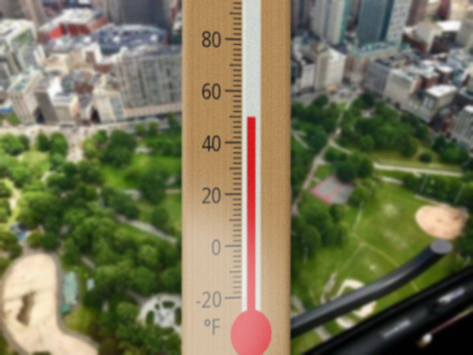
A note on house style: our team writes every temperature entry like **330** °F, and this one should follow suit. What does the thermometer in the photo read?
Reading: **50** °F
